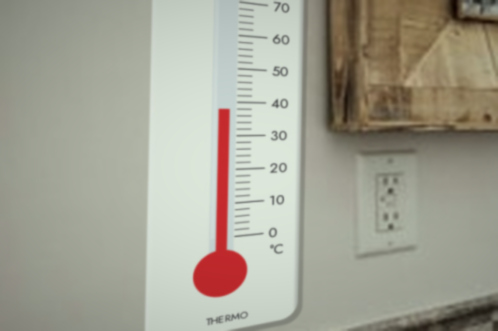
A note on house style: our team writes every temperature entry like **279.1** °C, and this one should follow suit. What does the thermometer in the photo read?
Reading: **38** °C
